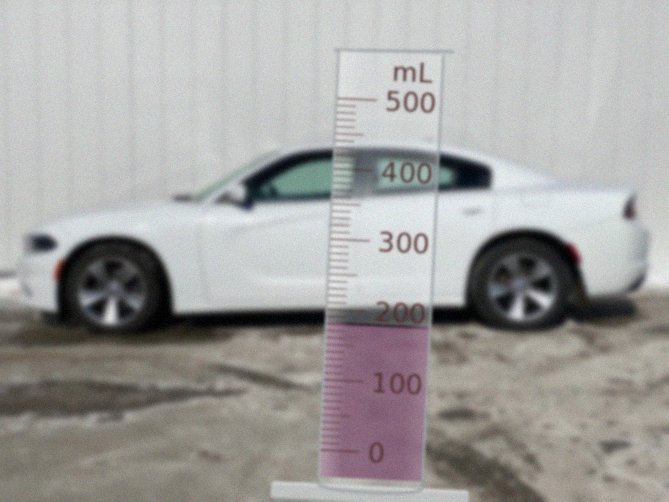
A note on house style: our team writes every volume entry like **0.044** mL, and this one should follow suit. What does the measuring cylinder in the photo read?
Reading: **180** mL
